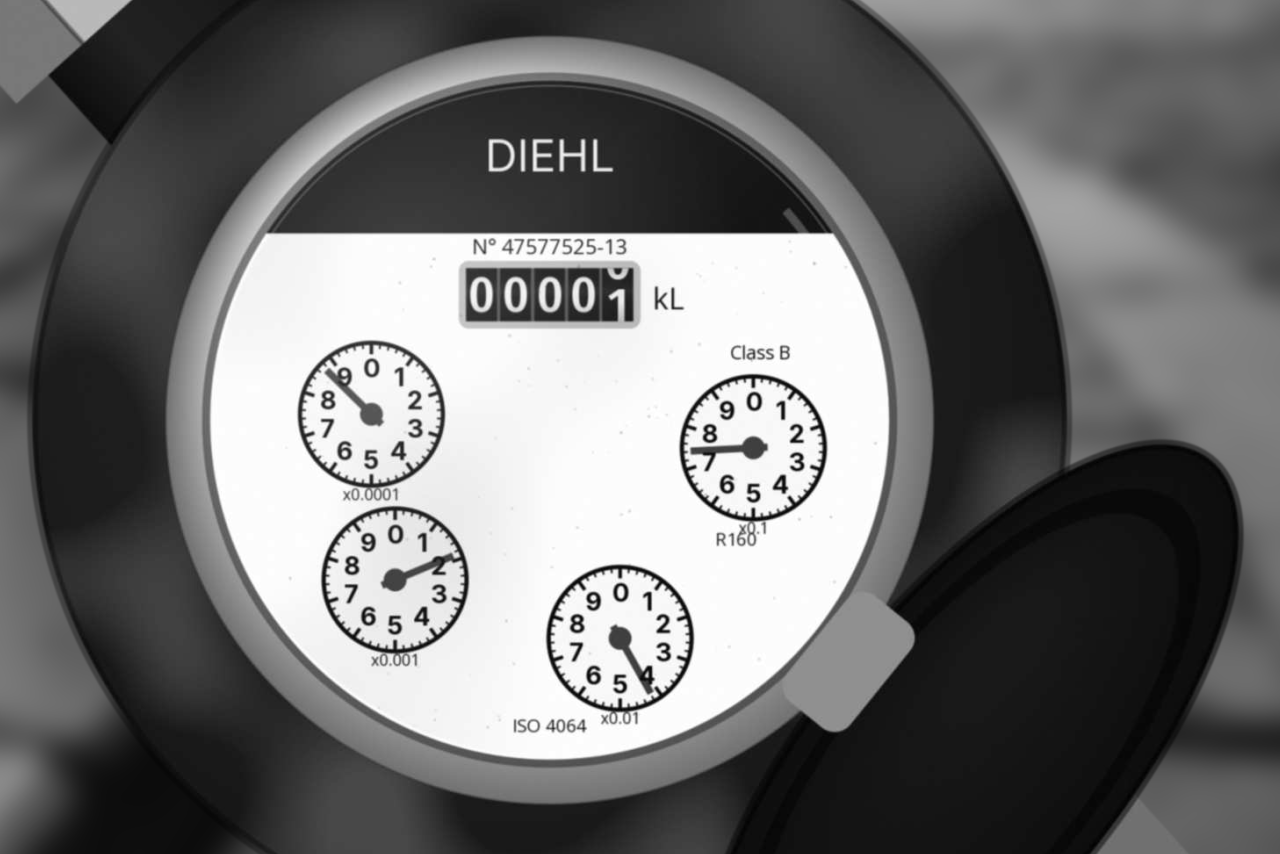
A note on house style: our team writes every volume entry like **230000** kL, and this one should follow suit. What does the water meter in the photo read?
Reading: **0.7418** kL
